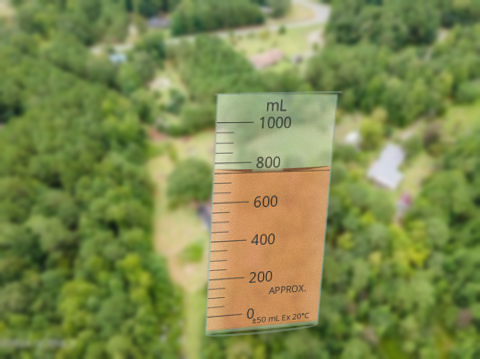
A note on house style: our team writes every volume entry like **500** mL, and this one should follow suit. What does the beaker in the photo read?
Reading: **750** mL
